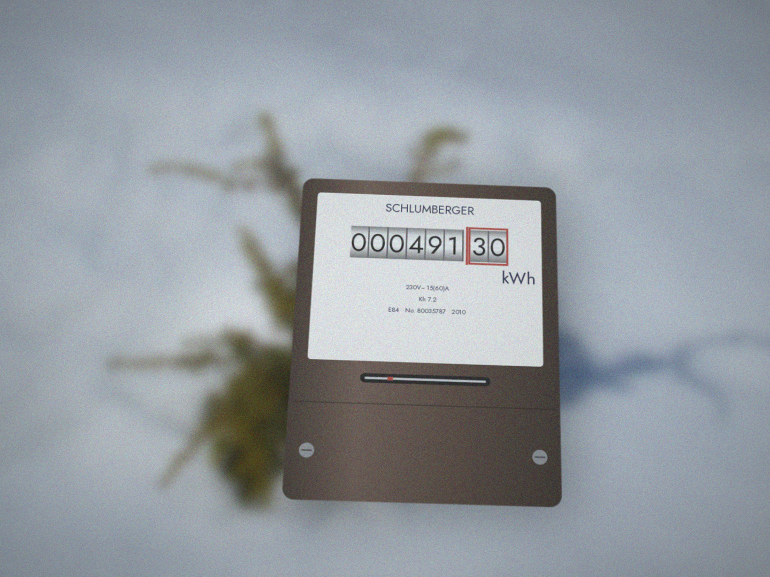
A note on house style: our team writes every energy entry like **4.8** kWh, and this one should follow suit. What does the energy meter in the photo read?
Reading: **491.30** kWh
